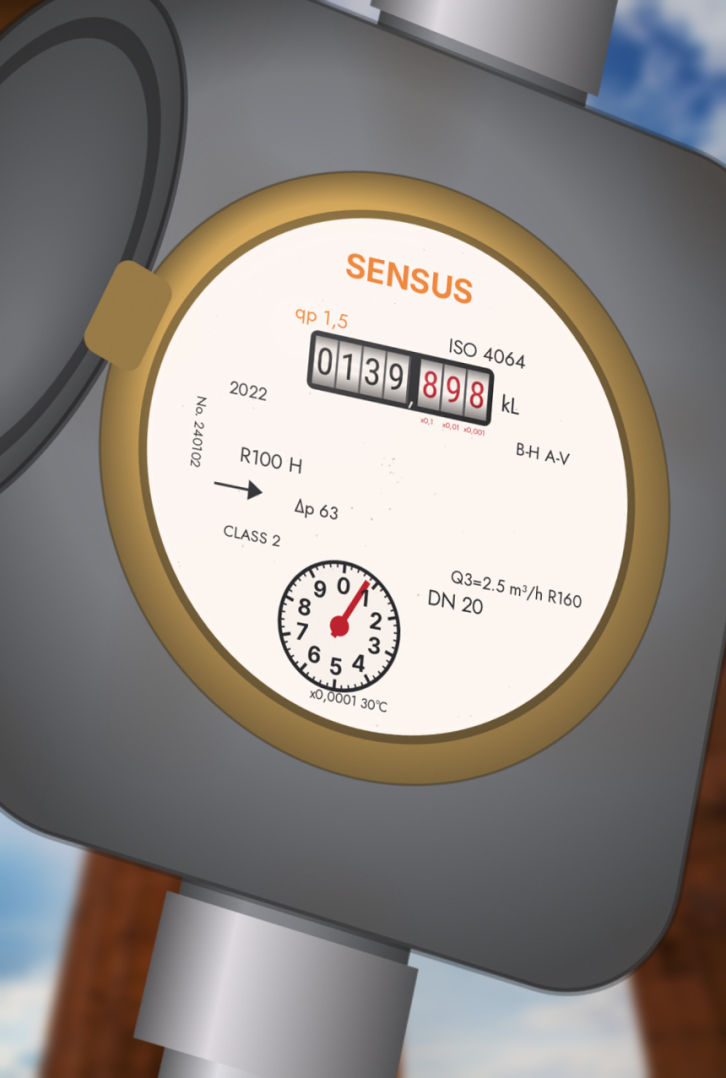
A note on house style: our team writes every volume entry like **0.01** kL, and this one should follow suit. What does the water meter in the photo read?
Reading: **139.8980** kL
